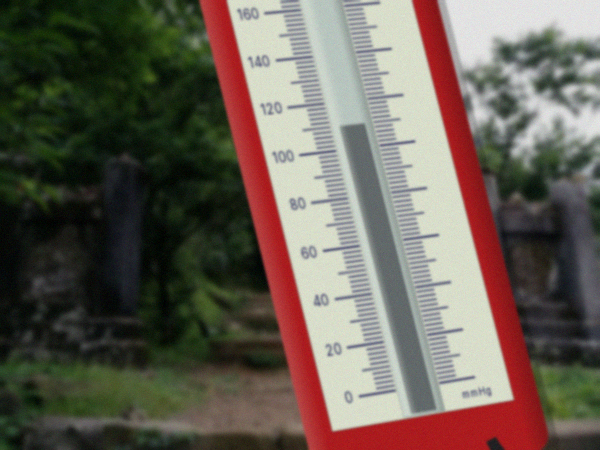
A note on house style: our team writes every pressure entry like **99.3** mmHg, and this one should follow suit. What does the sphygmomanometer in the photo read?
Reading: **110** mmHg
